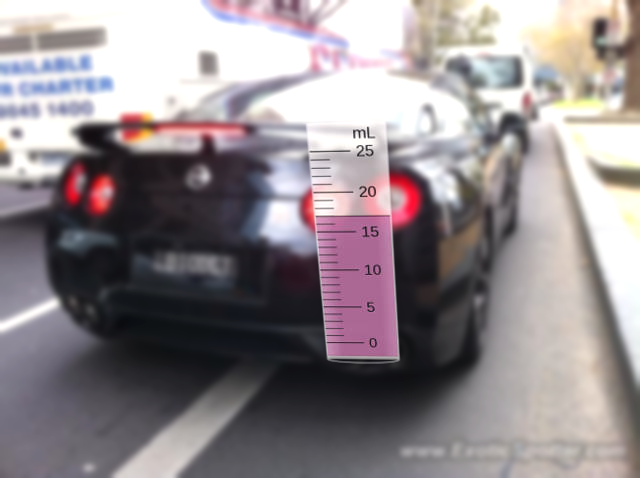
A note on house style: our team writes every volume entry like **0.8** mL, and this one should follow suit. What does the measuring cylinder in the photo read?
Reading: **17** mL
